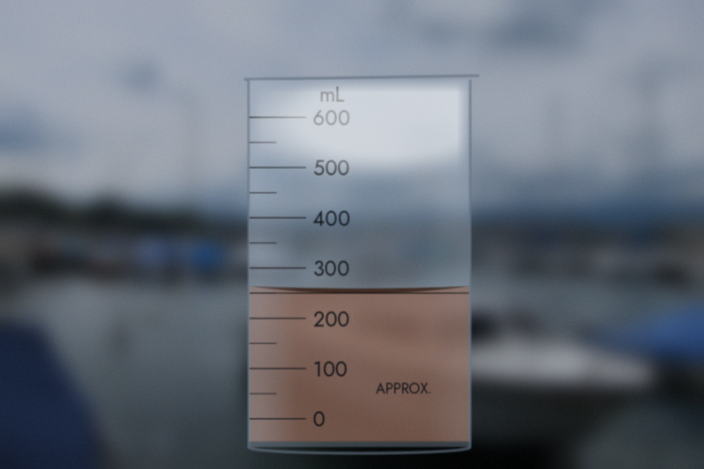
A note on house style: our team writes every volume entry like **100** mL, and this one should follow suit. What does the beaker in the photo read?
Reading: **250** mL
